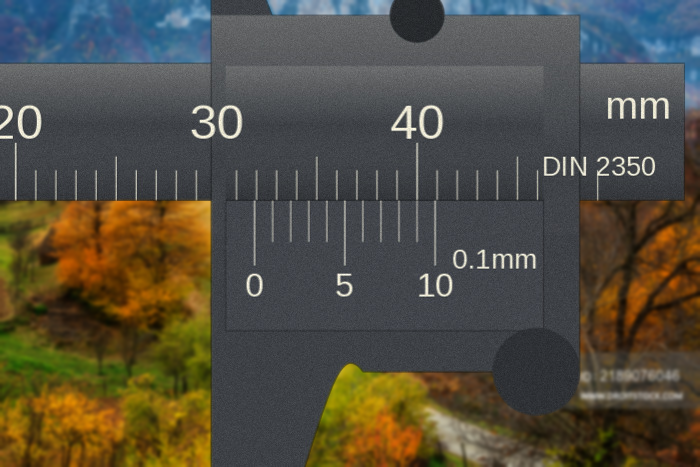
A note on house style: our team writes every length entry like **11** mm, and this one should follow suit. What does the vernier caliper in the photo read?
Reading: **31.9** mm
